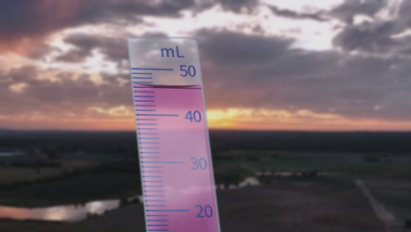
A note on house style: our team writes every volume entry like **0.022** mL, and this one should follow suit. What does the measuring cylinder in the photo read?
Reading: **46** mL
